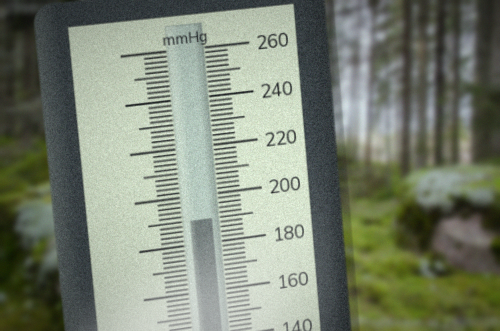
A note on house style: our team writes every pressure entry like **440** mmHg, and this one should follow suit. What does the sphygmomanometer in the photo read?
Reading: **190** mmHg
